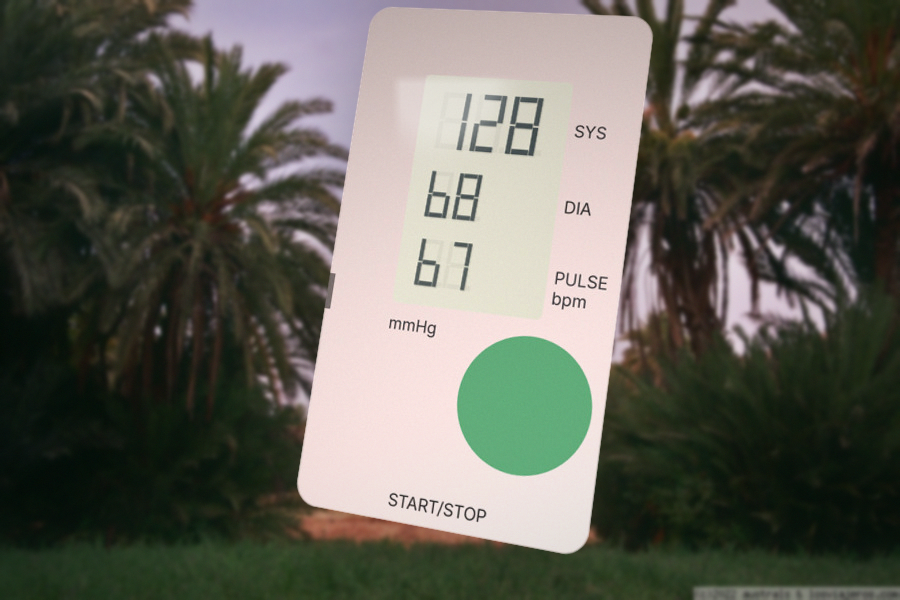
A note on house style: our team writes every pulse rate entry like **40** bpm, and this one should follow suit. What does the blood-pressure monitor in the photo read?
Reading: **67** bpm
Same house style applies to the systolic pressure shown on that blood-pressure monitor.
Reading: **128** mmHg
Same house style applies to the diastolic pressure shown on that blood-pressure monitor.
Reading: **68** mmHg
